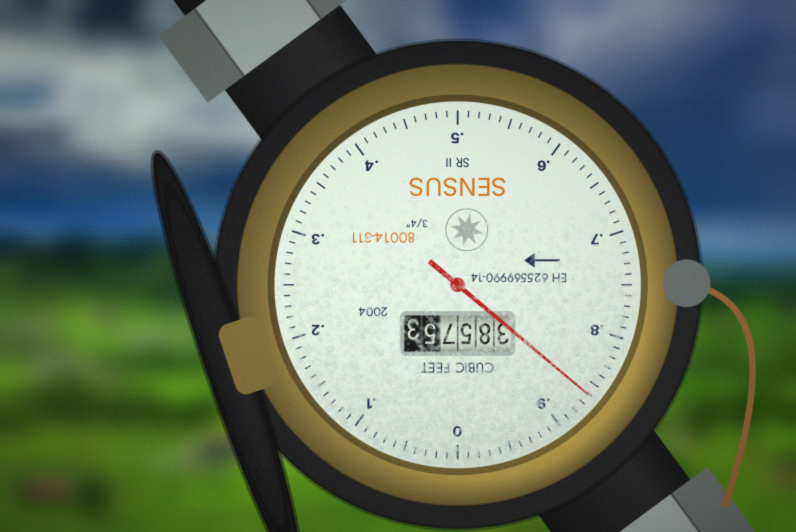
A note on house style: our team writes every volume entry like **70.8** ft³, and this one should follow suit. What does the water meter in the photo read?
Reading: **385752.86** ft³
